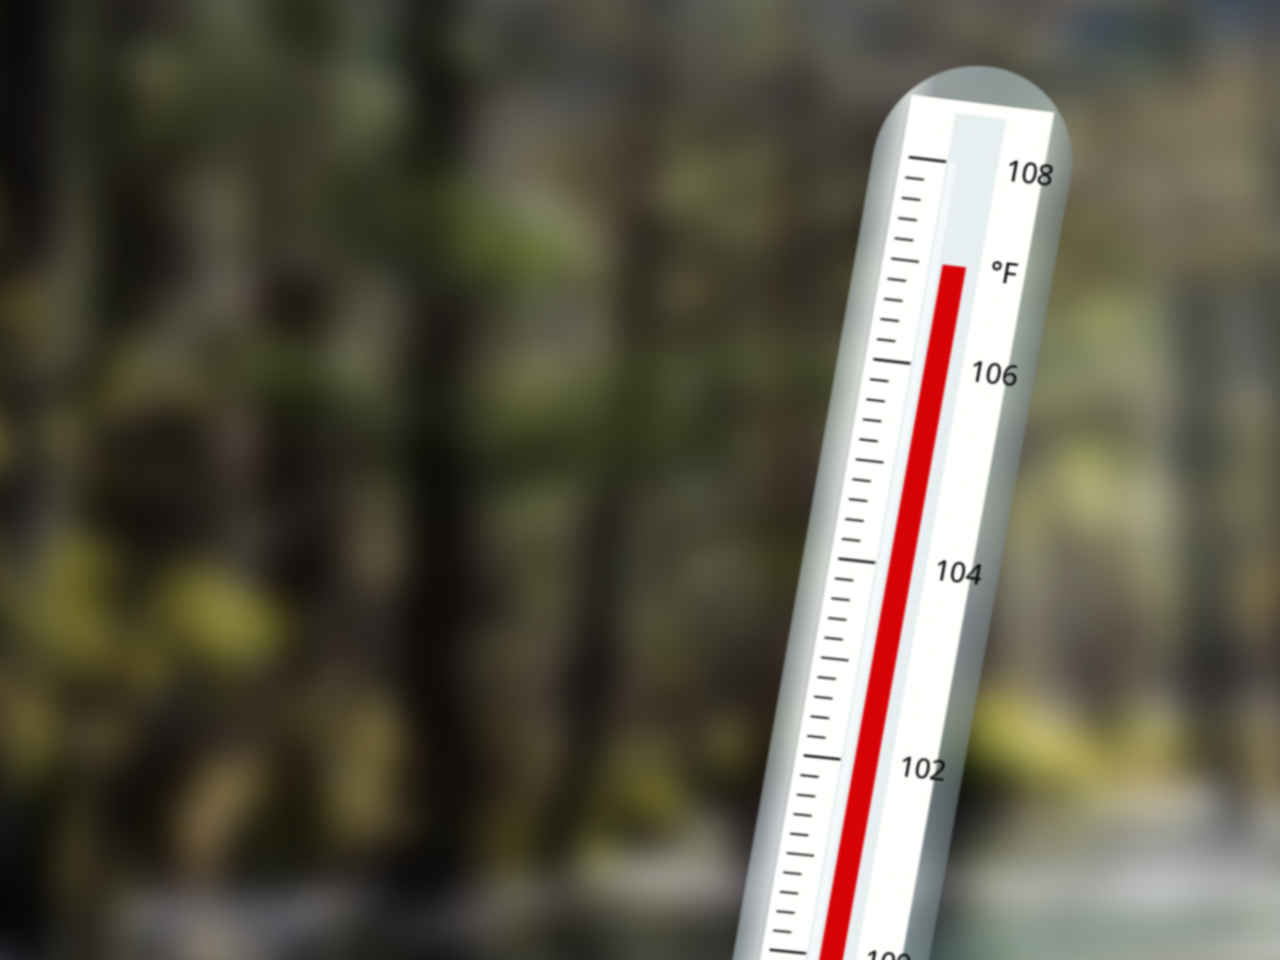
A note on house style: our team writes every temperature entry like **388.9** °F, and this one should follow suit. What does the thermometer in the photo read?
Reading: **107** °F
